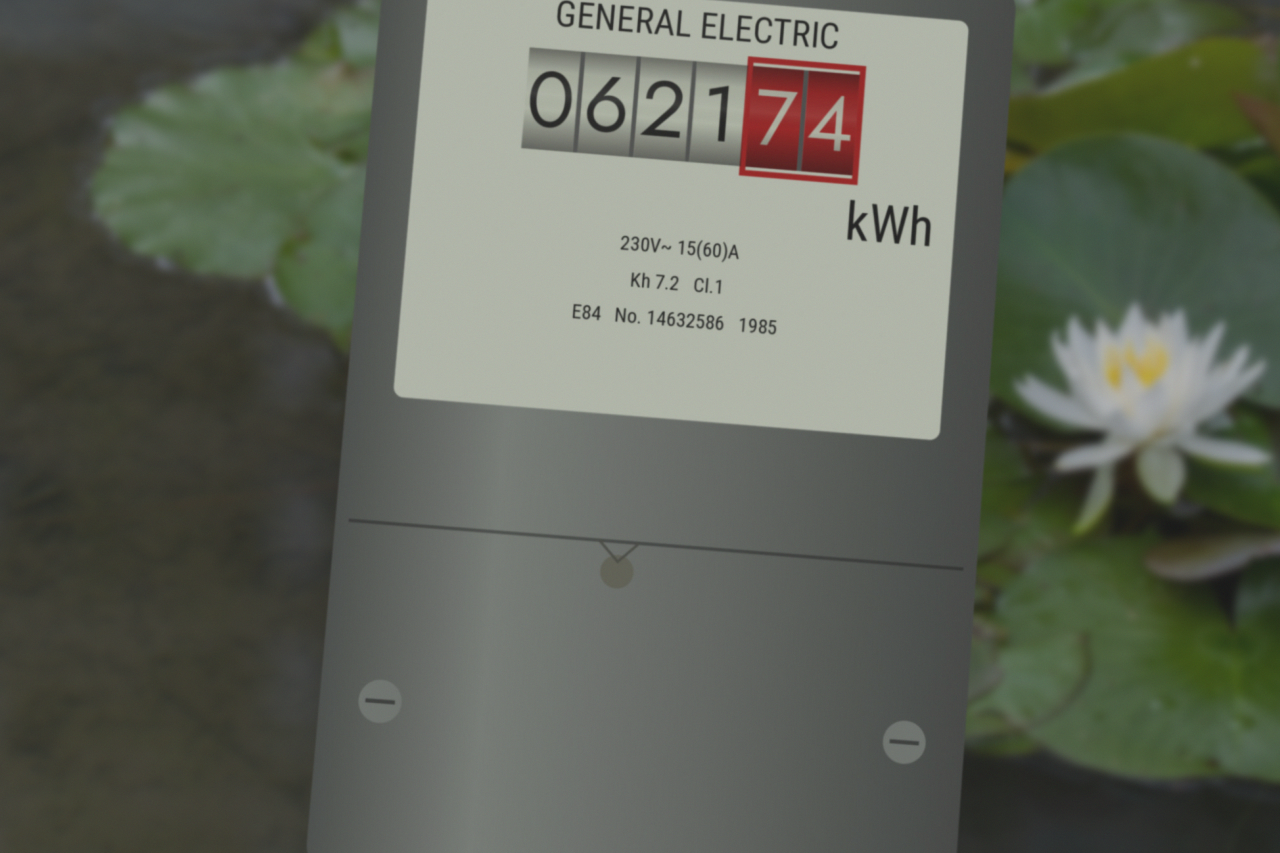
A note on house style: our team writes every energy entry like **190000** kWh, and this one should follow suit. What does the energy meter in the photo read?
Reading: **621.74** kWh
